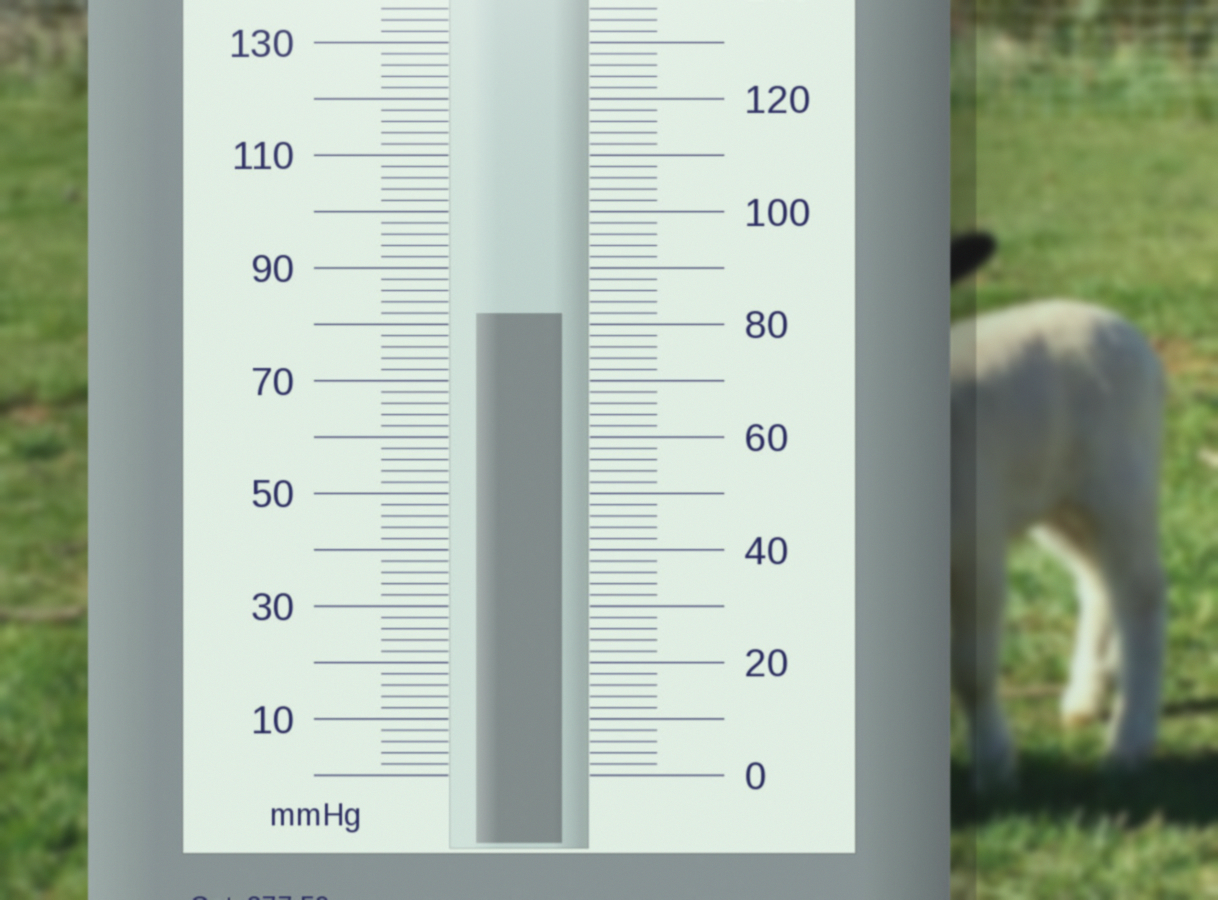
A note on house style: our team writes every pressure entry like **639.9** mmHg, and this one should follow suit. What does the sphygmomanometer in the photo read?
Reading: **82** mmHg
